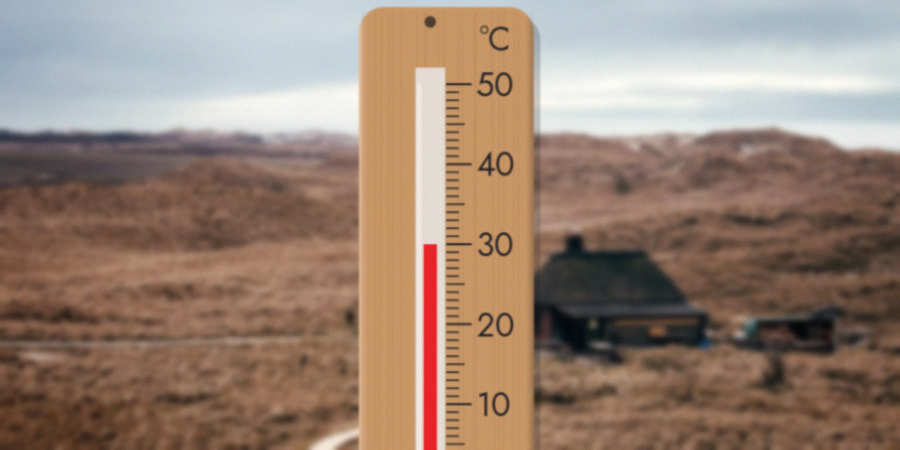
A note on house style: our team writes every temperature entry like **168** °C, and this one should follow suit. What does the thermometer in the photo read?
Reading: **30** °C
